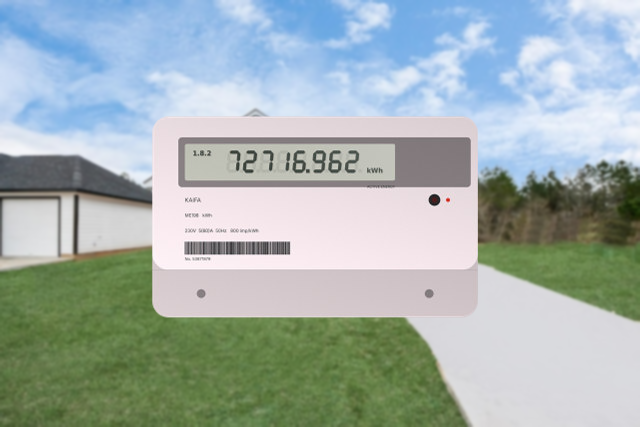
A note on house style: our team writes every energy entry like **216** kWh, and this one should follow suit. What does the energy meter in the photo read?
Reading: **72716.962** kWh
